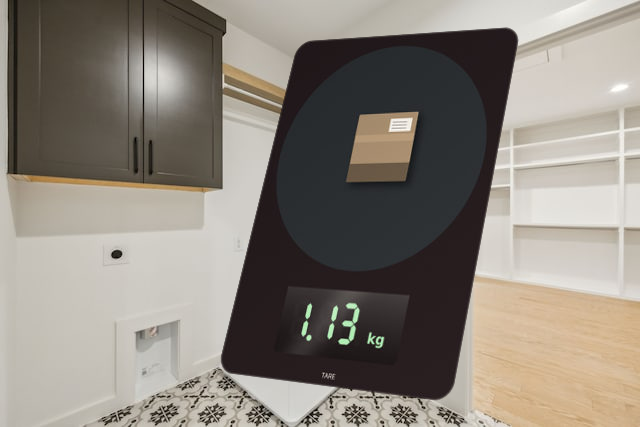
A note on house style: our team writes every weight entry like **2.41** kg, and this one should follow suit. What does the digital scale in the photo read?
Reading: **1.13** kg
